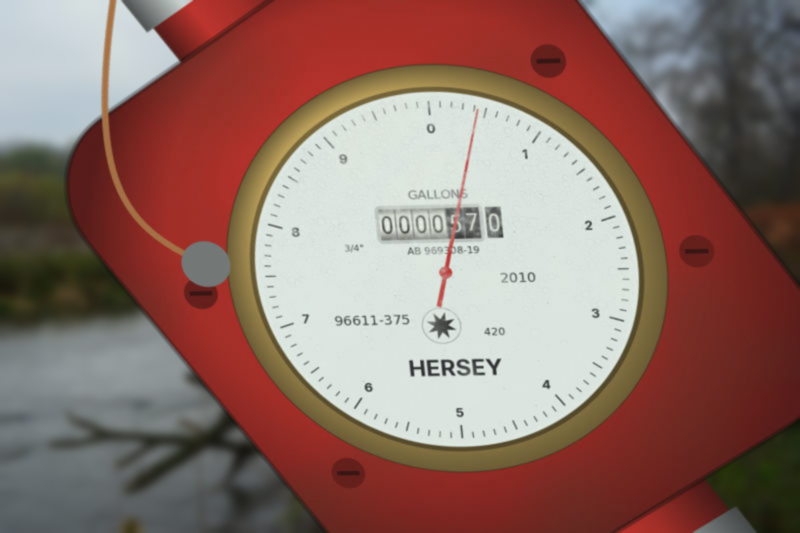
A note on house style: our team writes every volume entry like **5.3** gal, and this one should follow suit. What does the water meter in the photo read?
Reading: **570.4** gal
